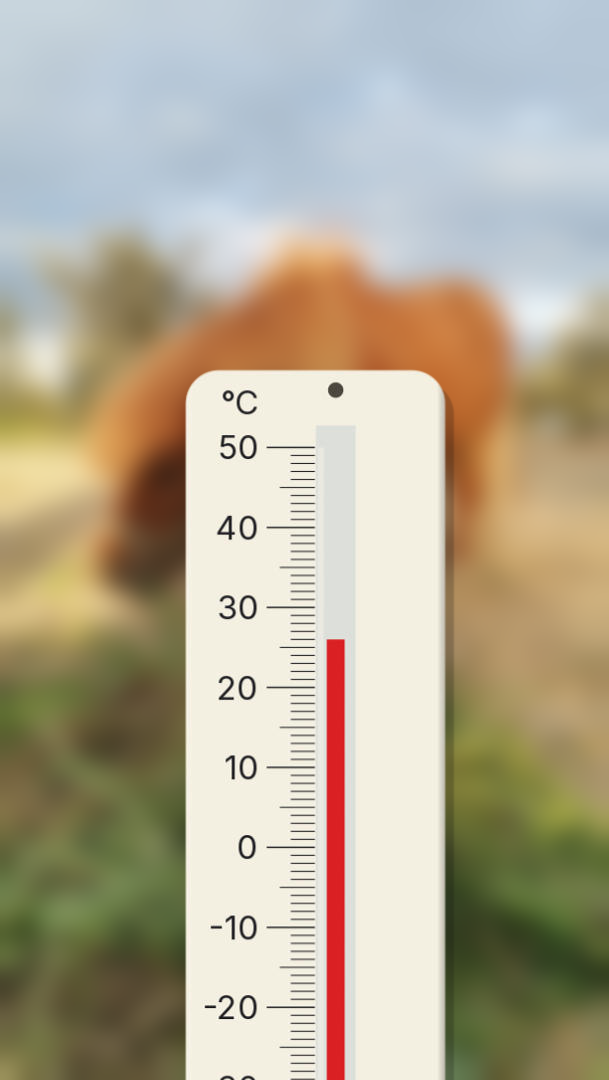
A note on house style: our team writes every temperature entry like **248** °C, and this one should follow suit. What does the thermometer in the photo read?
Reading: **26** °C
